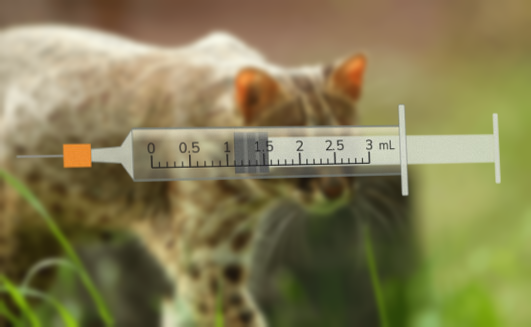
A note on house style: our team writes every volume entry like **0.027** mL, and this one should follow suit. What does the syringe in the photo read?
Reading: **1.1** mL
